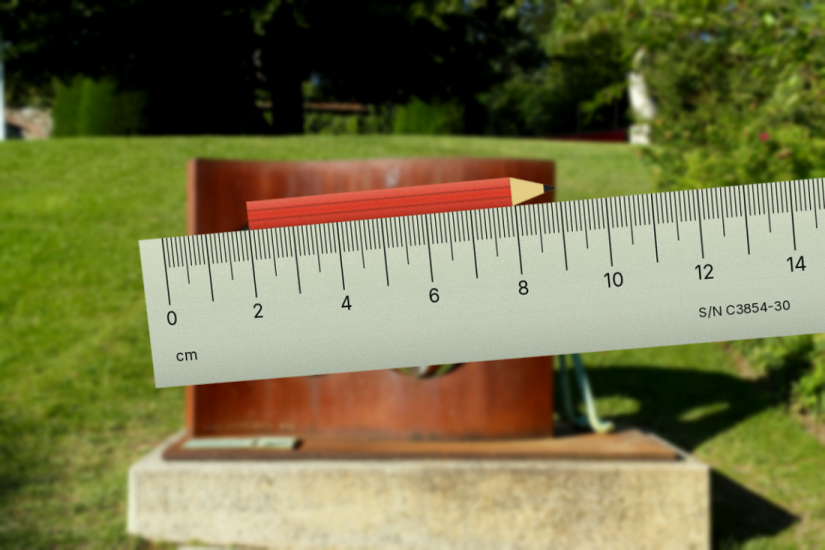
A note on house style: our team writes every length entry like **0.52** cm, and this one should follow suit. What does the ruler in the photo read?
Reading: **6.9** cm
